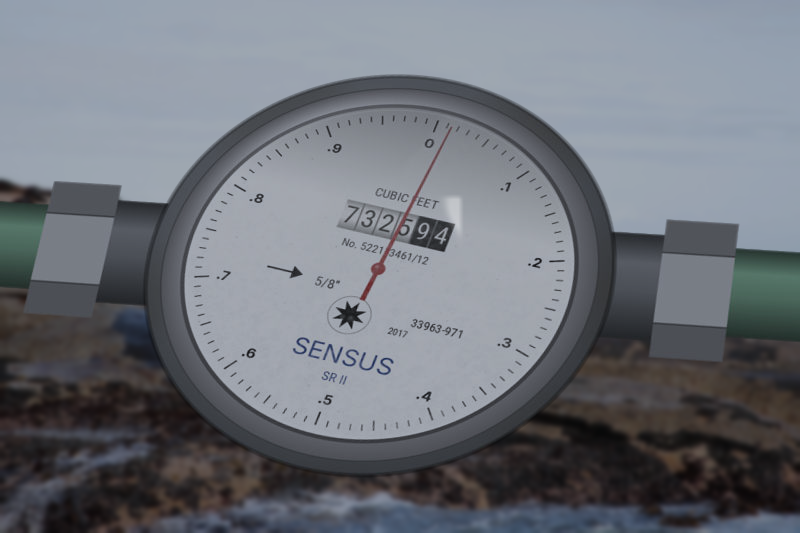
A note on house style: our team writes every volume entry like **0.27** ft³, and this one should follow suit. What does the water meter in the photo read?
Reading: **732594.01** ft³
